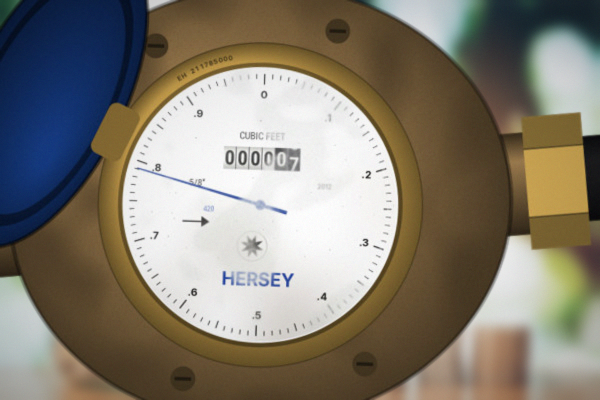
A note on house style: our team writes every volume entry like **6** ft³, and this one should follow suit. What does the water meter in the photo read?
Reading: **6.79** ft³
